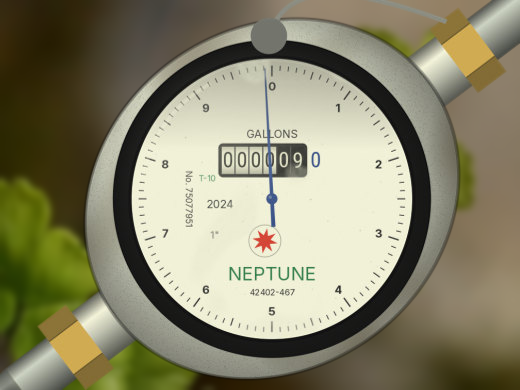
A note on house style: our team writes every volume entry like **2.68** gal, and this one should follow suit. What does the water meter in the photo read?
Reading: **89.9** gal
